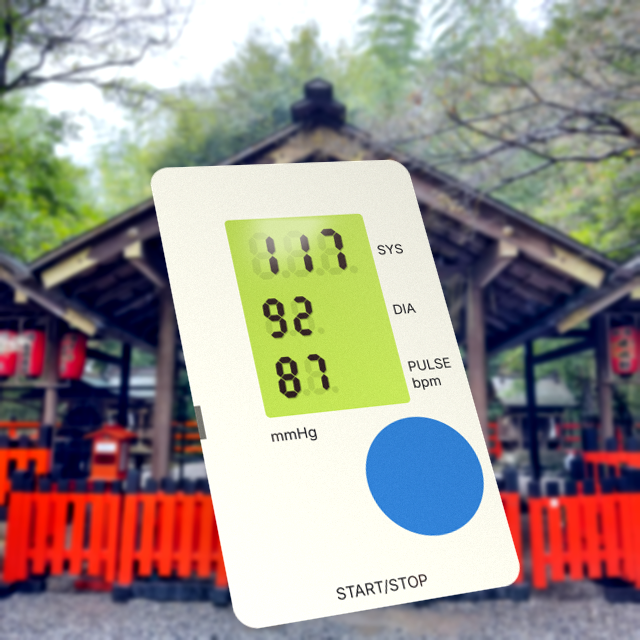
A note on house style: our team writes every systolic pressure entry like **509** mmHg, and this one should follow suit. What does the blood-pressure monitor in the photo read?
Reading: **117** mmHg
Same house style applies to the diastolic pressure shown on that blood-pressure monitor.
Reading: **92** mmHg
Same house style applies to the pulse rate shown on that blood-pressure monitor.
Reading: **87** bpm
